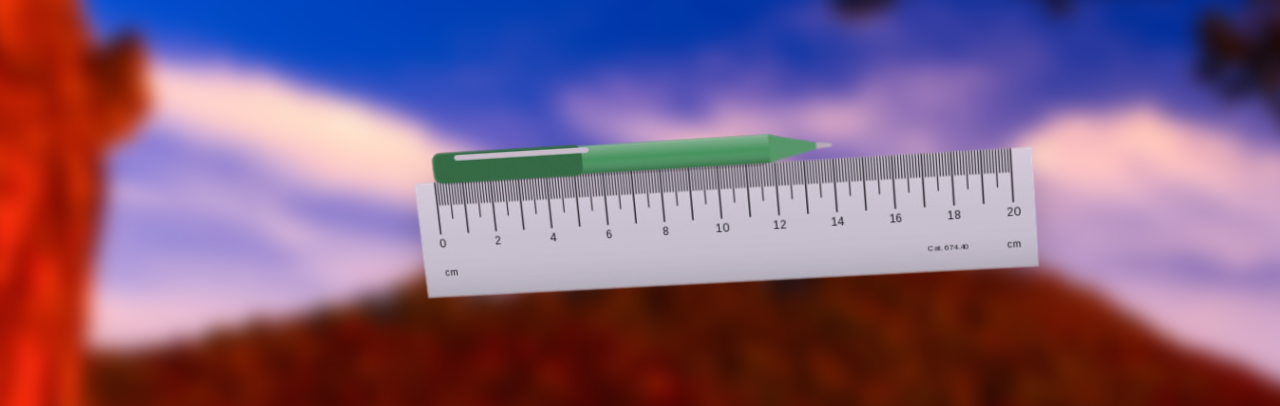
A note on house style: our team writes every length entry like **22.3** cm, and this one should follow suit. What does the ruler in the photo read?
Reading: **14** cm
